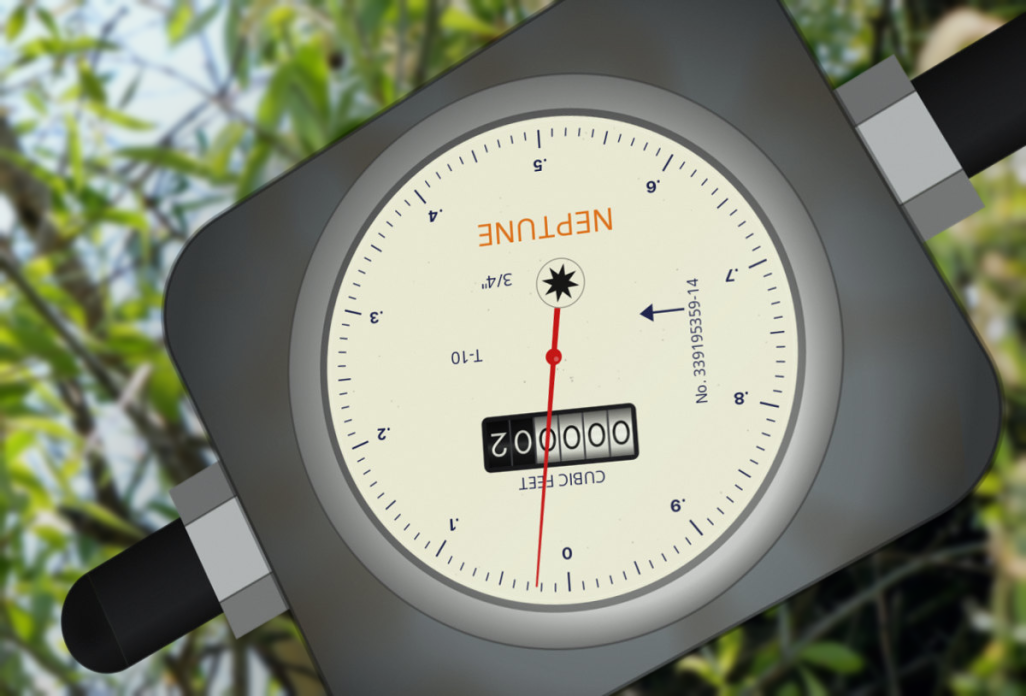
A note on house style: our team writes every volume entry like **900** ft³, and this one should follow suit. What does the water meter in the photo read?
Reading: **2.02** ft³
